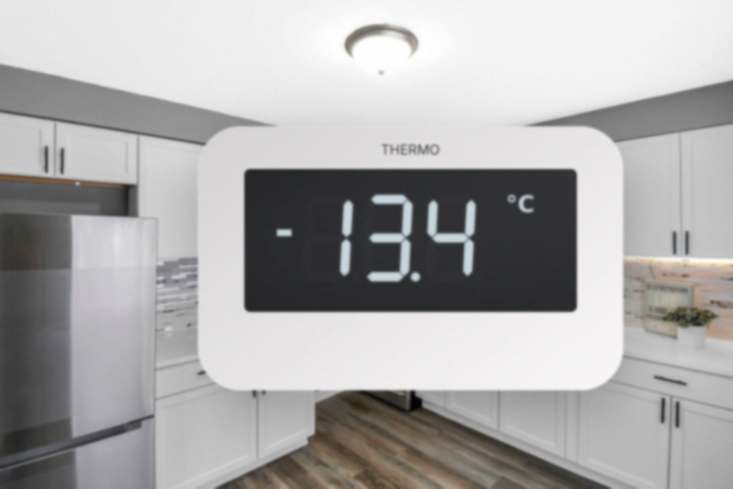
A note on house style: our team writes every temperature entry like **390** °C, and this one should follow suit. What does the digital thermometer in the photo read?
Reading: **-13.4** °C
